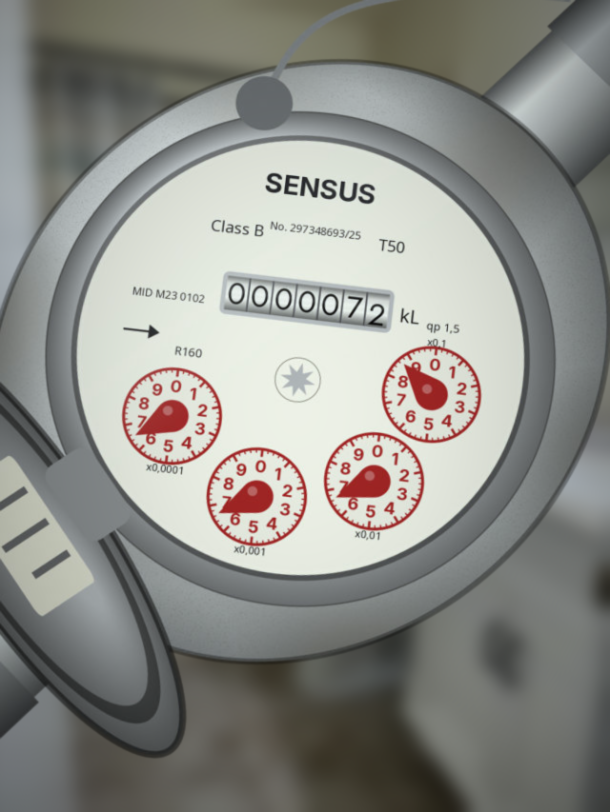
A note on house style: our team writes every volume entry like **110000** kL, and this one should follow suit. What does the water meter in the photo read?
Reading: **71.8666** kL
